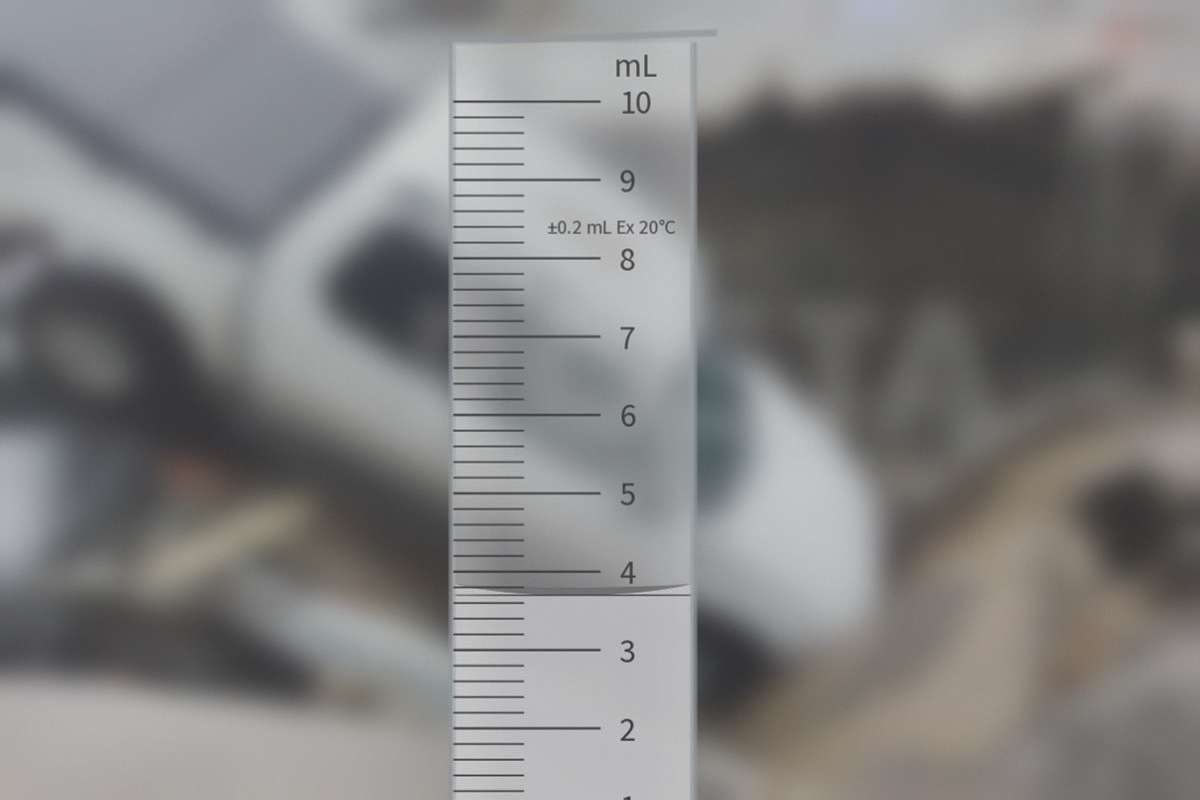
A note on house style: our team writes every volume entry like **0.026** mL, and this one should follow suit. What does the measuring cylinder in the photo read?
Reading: **3.7** mL
